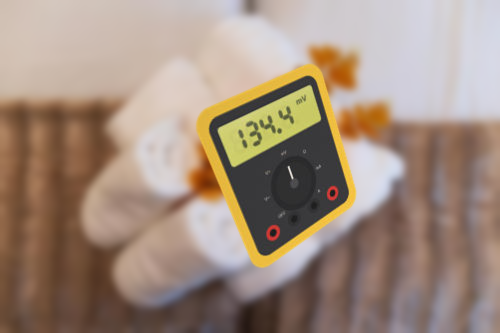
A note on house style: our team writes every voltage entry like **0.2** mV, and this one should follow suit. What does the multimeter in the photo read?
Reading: **134.4** mV
